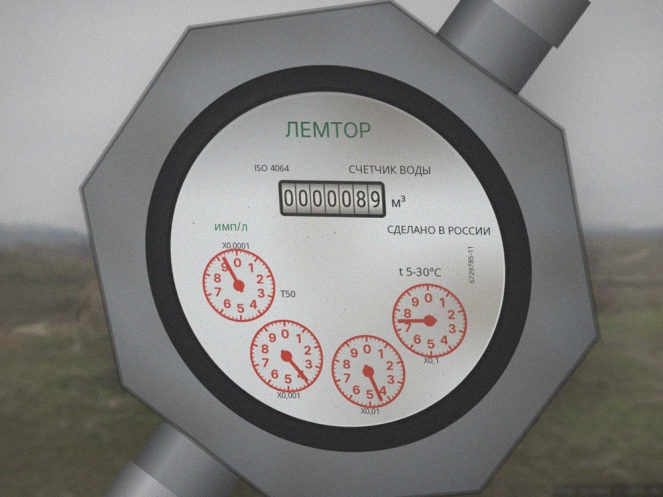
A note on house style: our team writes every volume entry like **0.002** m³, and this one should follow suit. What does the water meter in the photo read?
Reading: **89.7439** m³
